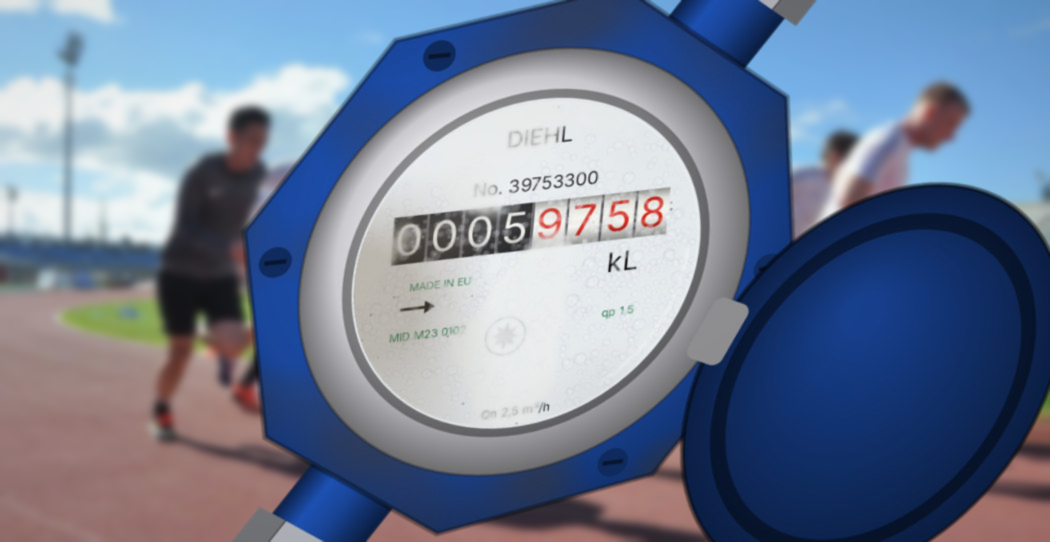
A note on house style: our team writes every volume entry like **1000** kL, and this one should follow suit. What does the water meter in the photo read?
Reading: **5.9758** kL
